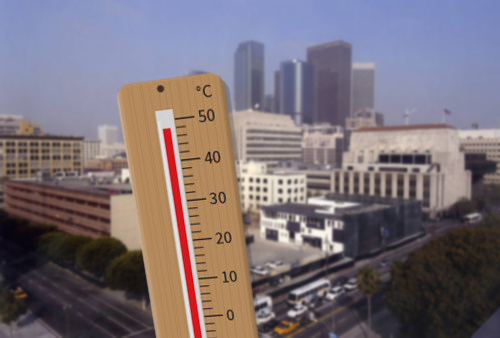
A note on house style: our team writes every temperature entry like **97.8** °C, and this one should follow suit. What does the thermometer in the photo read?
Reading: **48** °C
